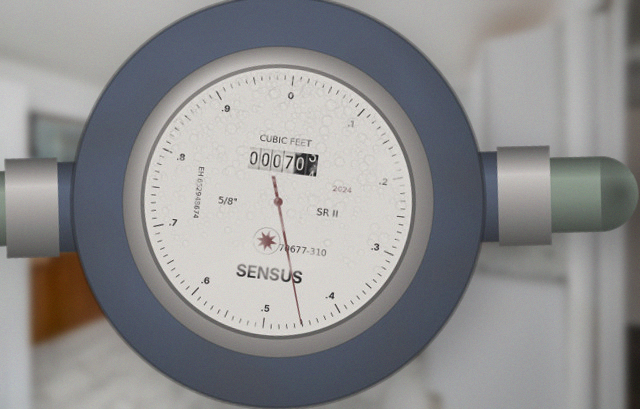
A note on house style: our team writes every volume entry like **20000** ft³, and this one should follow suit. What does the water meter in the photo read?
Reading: **703.45** ft³
